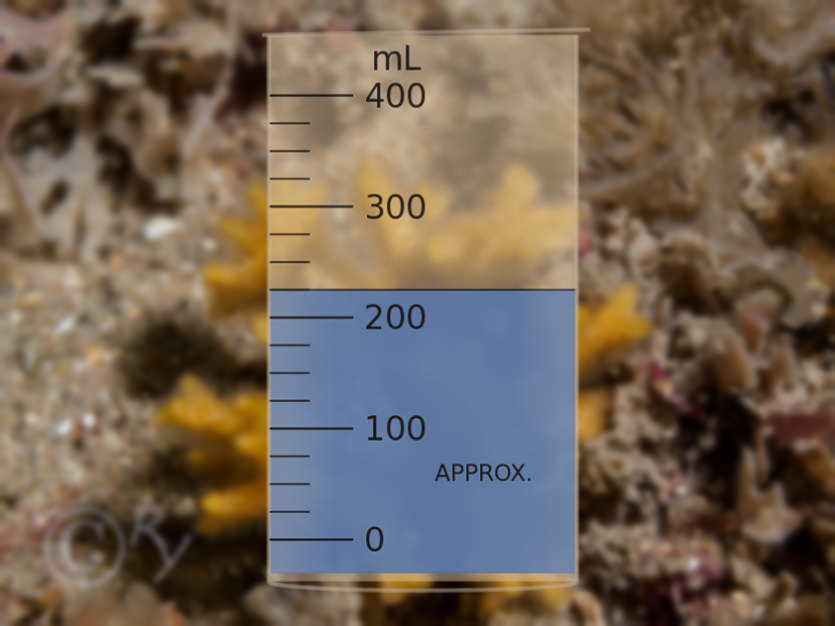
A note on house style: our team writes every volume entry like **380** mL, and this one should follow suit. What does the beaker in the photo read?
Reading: **225** mL
